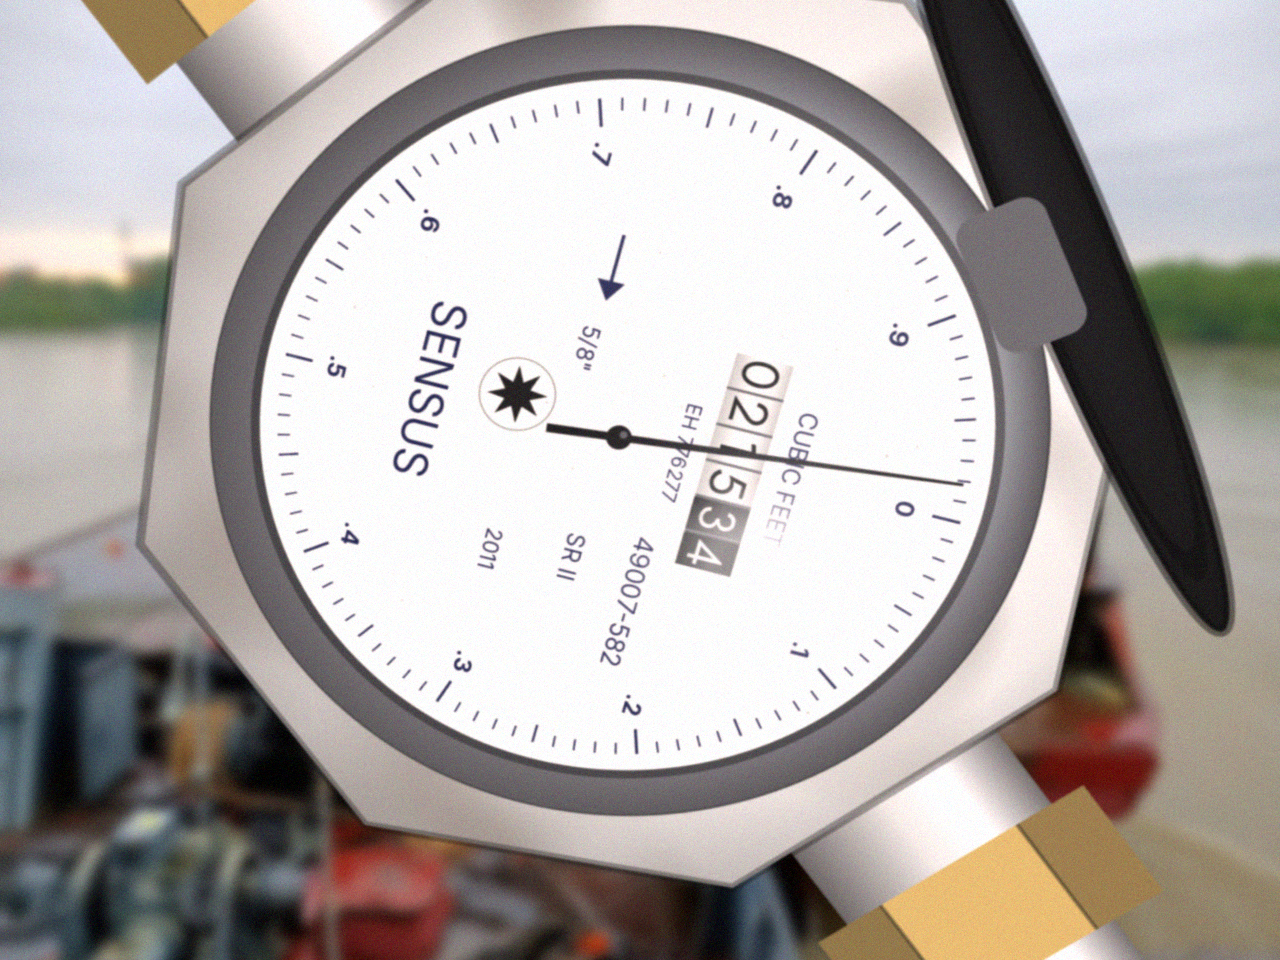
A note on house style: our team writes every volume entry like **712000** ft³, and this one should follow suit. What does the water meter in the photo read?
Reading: **21533.98** ft³
